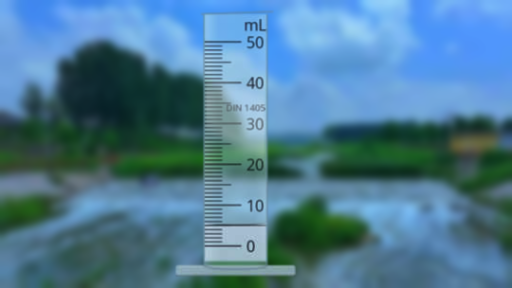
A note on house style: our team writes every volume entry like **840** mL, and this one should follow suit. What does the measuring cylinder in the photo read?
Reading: **5** mL
